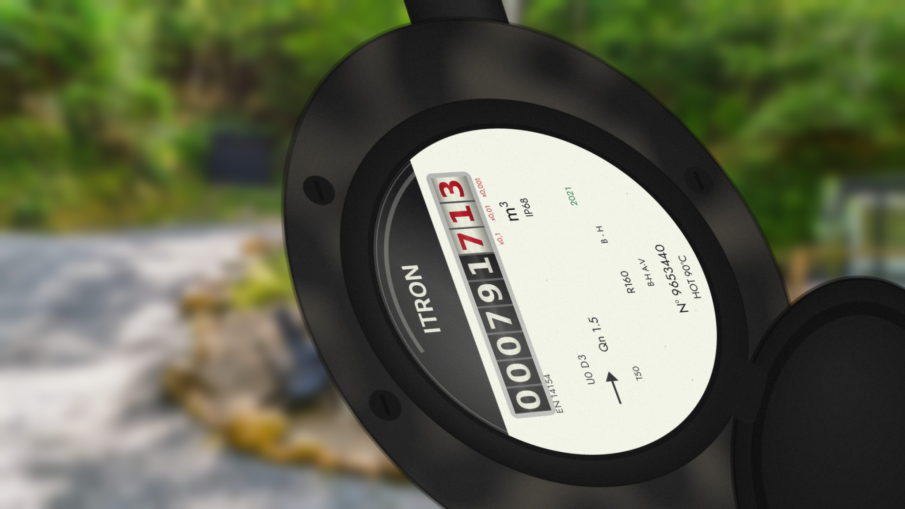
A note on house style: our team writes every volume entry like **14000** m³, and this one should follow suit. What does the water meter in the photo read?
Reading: **791.713** m³
